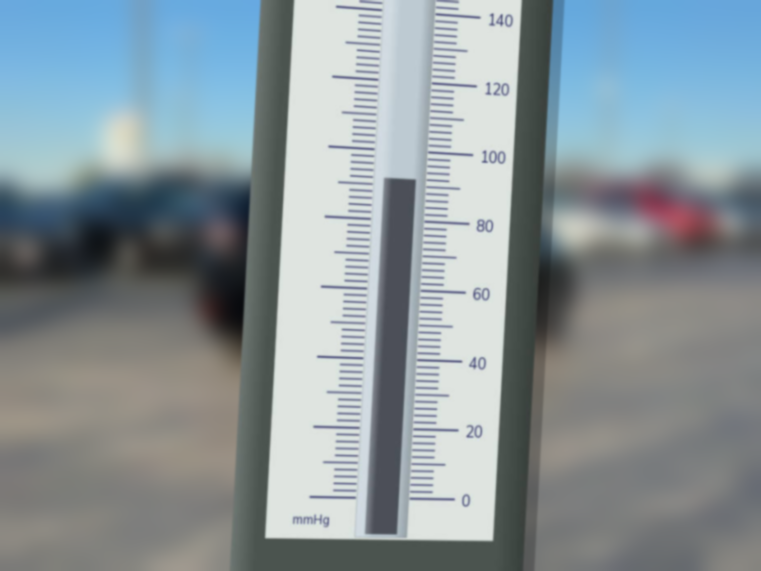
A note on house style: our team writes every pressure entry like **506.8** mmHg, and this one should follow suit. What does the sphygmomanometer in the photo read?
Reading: **92** mmHg
